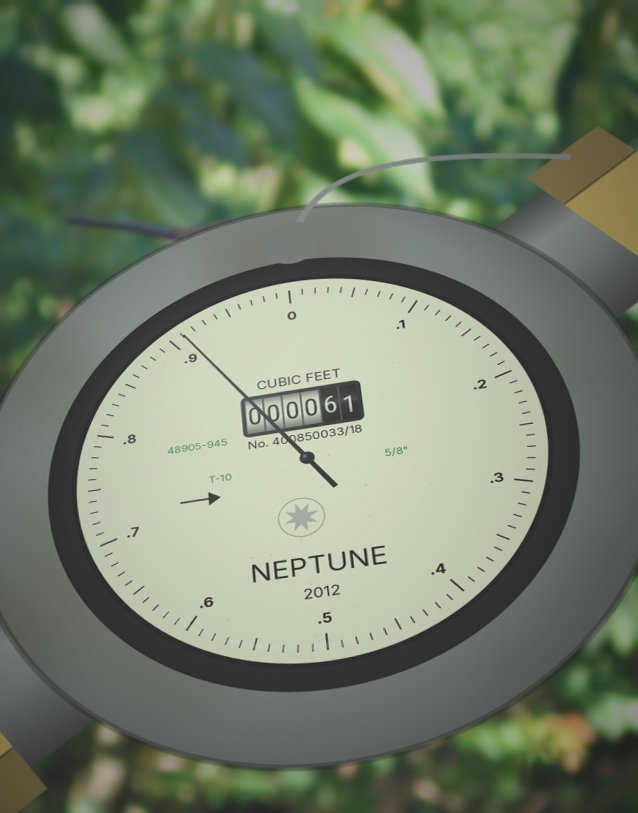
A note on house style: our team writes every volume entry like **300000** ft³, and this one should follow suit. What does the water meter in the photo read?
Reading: **60.91** ft³
